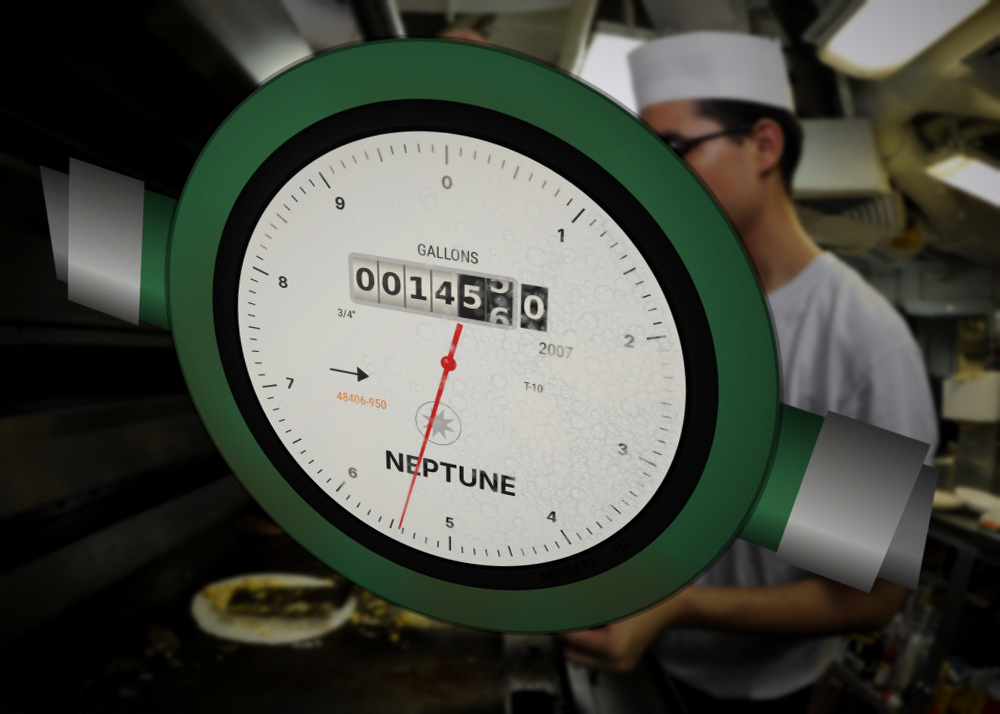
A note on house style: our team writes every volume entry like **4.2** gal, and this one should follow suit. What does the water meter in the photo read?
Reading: **14555.4** gal
